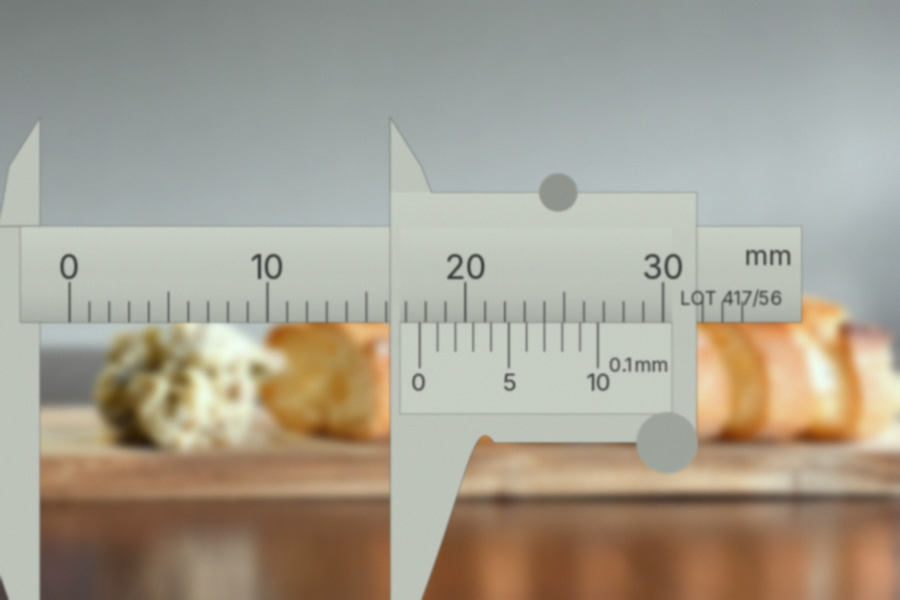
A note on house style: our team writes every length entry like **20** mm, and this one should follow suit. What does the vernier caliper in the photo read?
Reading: **17.7** mm
